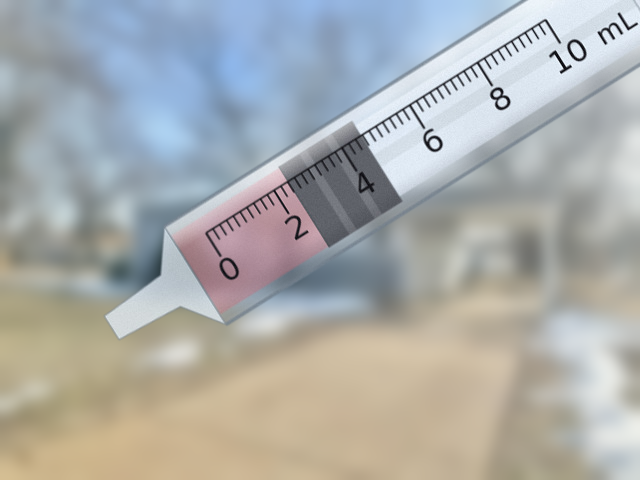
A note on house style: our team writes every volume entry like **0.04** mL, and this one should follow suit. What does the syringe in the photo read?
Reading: **2.4** mL
